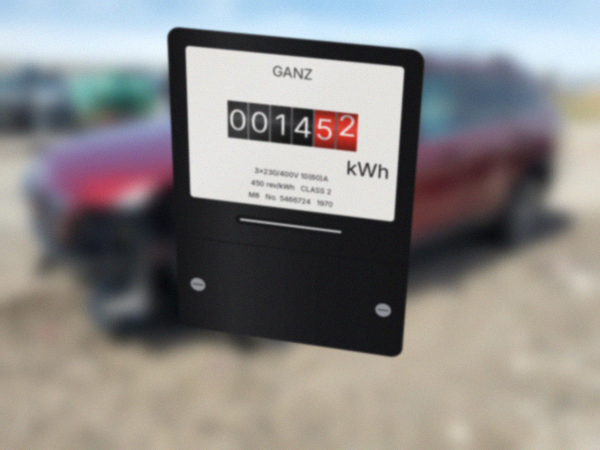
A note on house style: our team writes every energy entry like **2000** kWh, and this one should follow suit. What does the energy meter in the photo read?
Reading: **14.52** kWh
